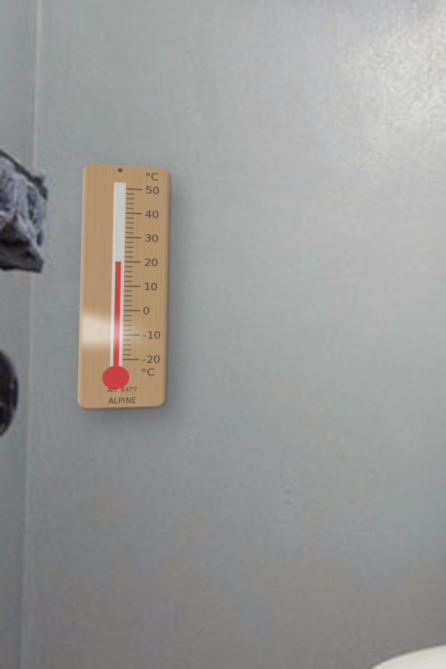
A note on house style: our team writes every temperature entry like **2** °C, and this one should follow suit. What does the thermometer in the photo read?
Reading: **20** °C
